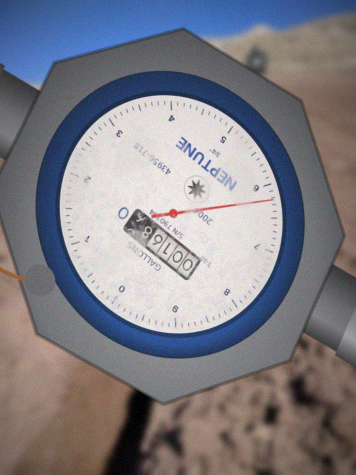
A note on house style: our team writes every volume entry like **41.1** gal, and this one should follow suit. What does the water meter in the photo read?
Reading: **16856.2** gal
